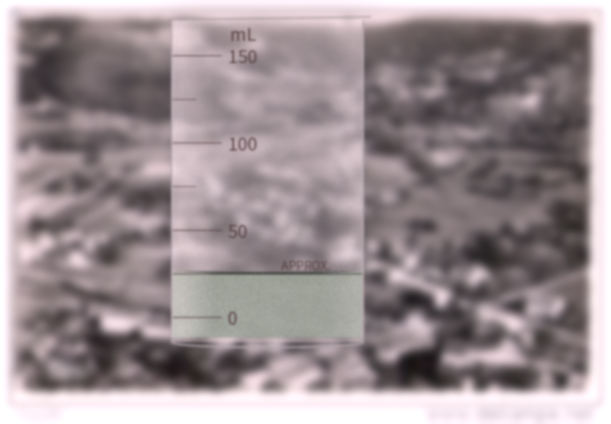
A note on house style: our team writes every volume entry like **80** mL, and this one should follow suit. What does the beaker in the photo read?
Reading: **25** mL
